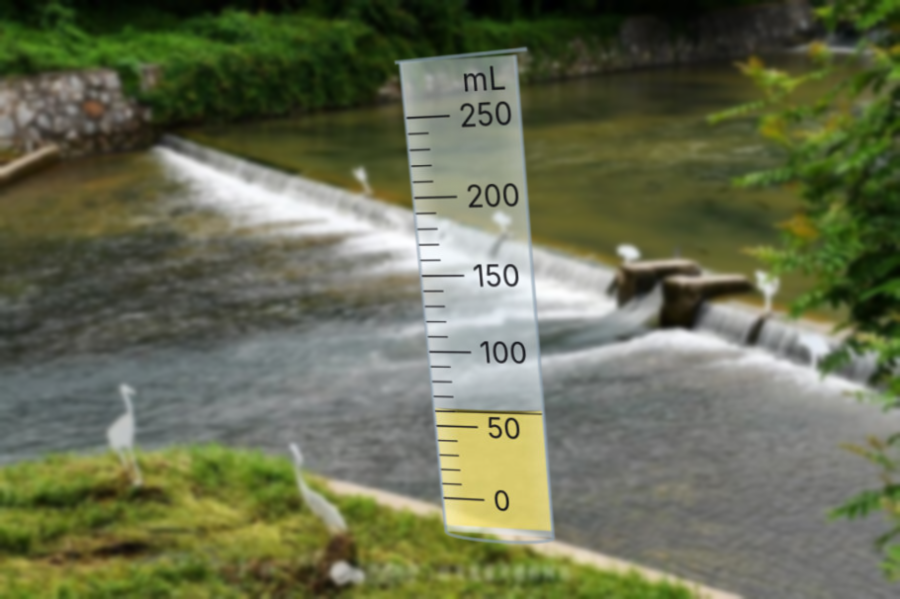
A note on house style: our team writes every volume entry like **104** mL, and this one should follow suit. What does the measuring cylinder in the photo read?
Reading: **60** mL
